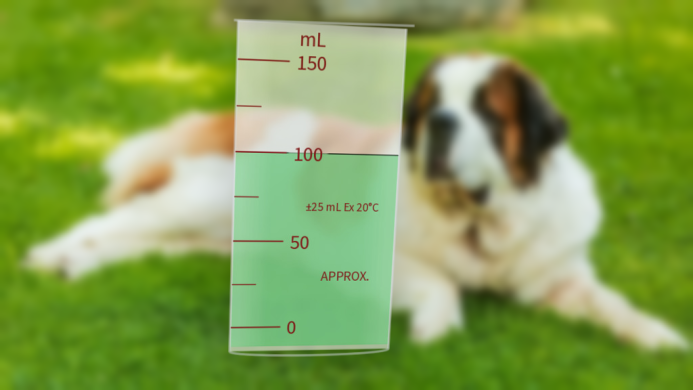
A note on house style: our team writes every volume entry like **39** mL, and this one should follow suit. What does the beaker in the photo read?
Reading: **100** mL
